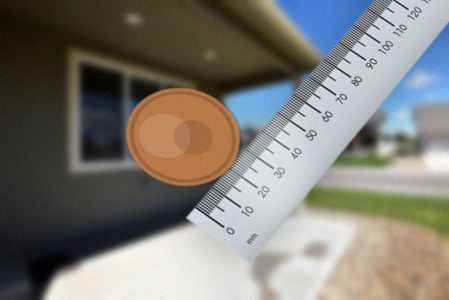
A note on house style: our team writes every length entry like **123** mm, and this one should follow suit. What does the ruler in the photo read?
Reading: **40** mm
